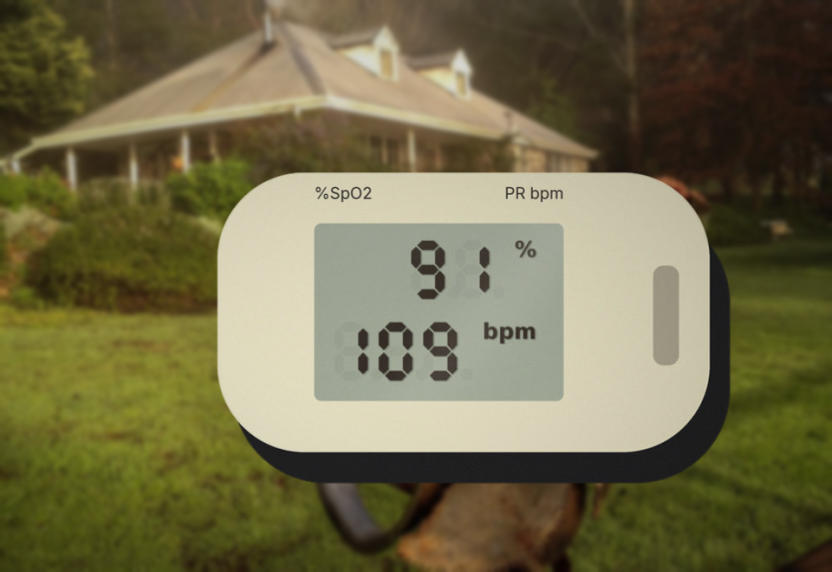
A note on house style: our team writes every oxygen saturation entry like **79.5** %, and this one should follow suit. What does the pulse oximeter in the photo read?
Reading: **91** %
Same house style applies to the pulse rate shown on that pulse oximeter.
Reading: **109** bpm
